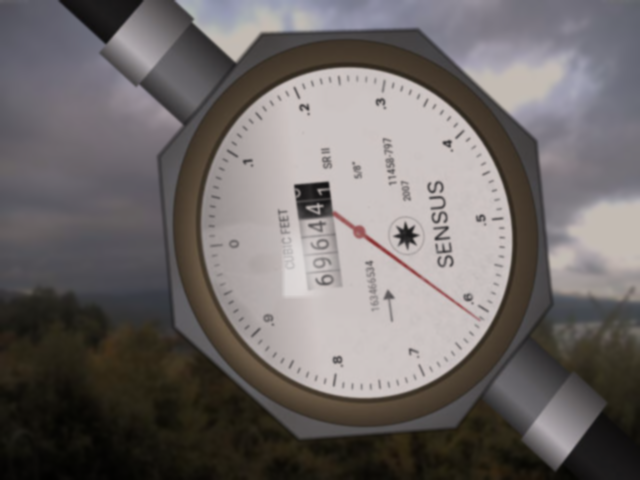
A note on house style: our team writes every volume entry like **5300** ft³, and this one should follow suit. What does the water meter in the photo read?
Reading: **696440.61** ft³
